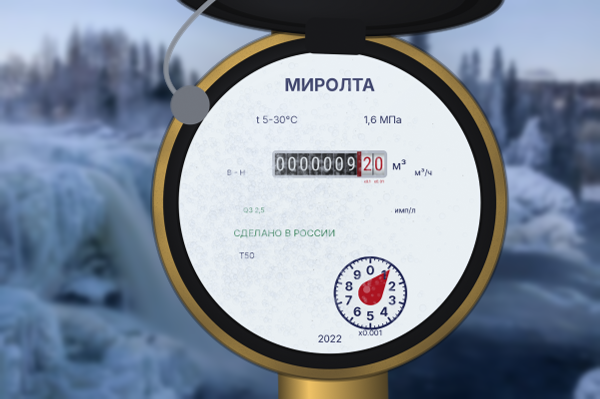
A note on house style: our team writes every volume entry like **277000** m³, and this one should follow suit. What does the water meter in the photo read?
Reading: **9.201** m³
